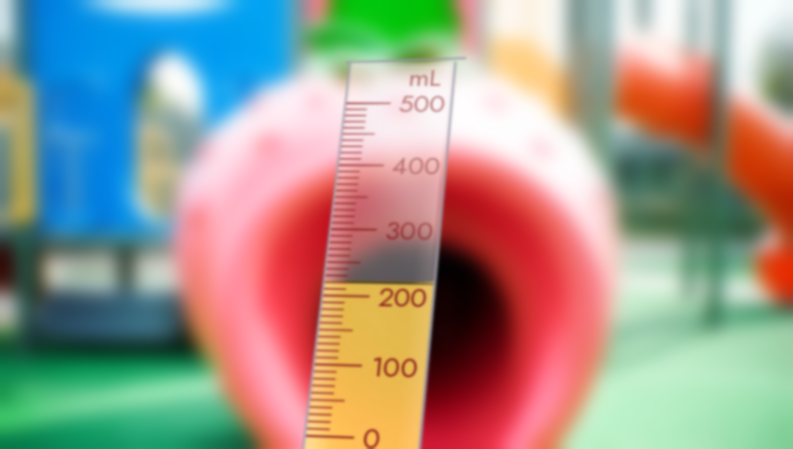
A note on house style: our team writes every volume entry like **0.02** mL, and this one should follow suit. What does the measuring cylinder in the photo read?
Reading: **220** mL
